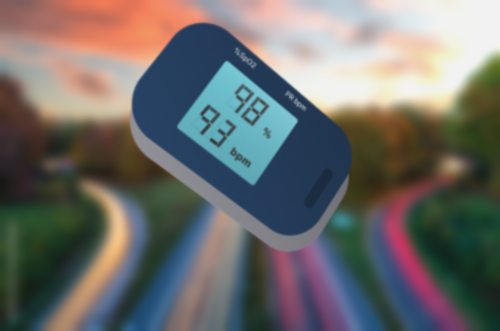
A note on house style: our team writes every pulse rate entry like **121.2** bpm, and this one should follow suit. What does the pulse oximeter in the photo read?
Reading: **93** bpm
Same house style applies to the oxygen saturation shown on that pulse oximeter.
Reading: **98** %
